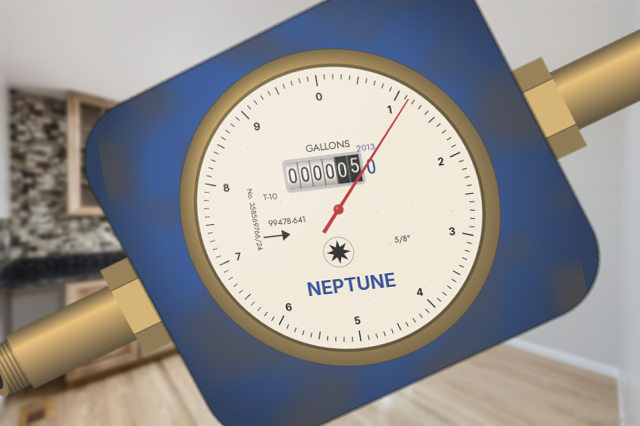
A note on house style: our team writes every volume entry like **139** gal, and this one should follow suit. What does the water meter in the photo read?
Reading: **51.1** gal
